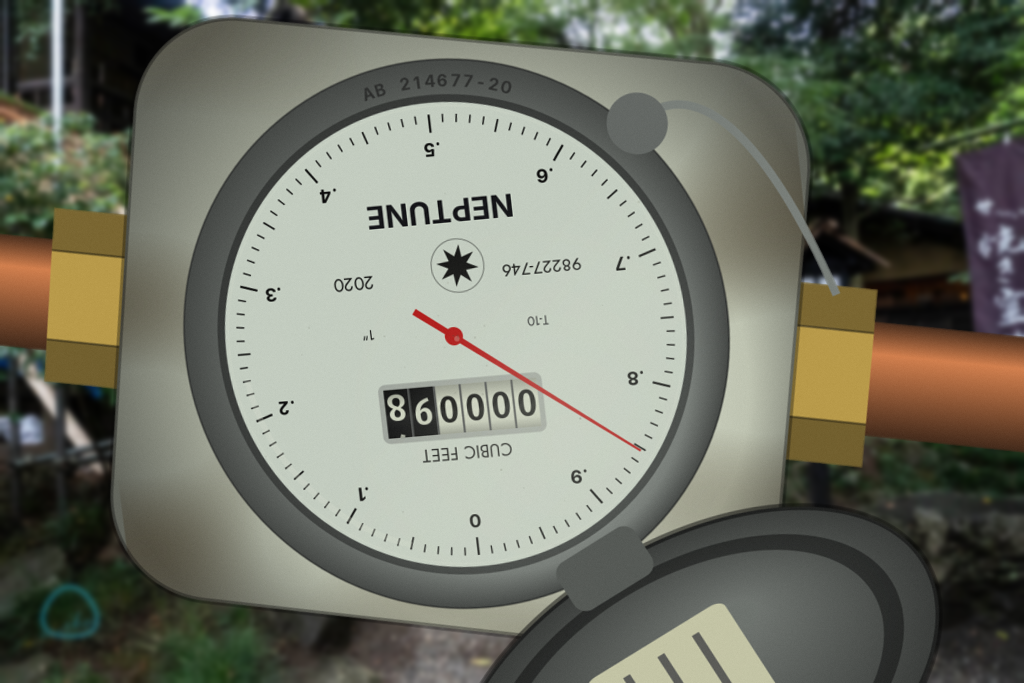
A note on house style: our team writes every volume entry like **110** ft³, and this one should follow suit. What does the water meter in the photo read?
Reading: **97.85** ft³
